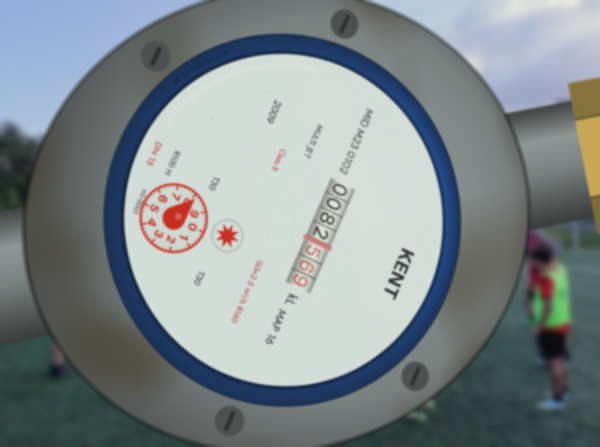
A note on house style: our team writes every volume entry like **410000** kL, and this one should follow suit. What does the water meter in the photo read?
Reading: **82.5698** kL
